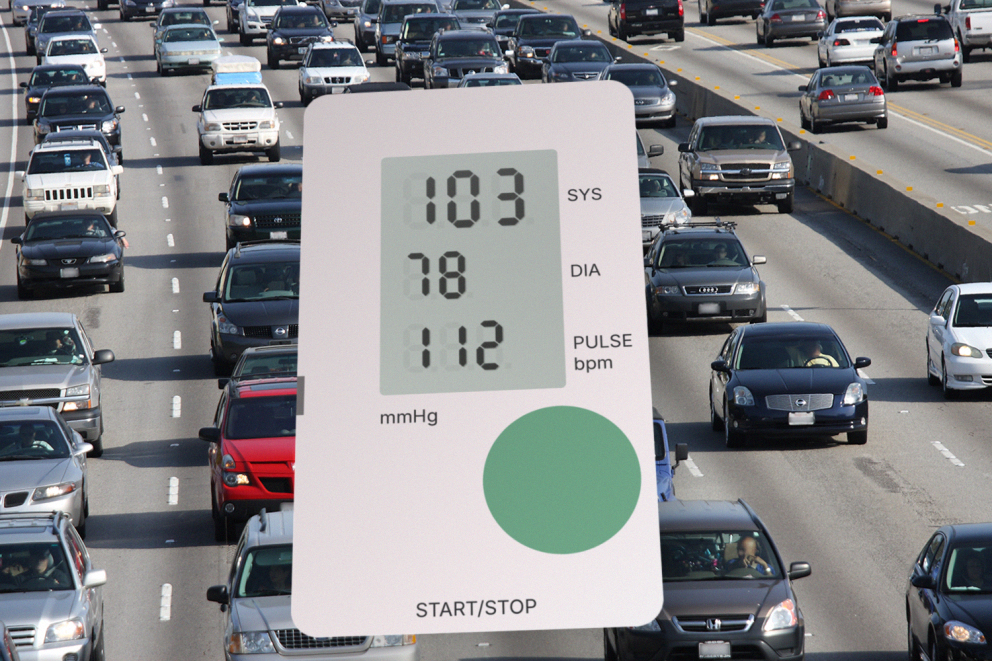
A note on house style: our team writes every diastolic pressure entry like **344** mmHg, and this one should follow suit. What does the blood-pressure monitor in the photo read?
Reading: **78** mmHg
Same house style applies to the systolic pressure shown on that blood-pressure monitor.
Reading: **103** mmHg
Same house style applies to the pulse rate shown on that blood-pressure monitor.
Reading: **112** bpm
